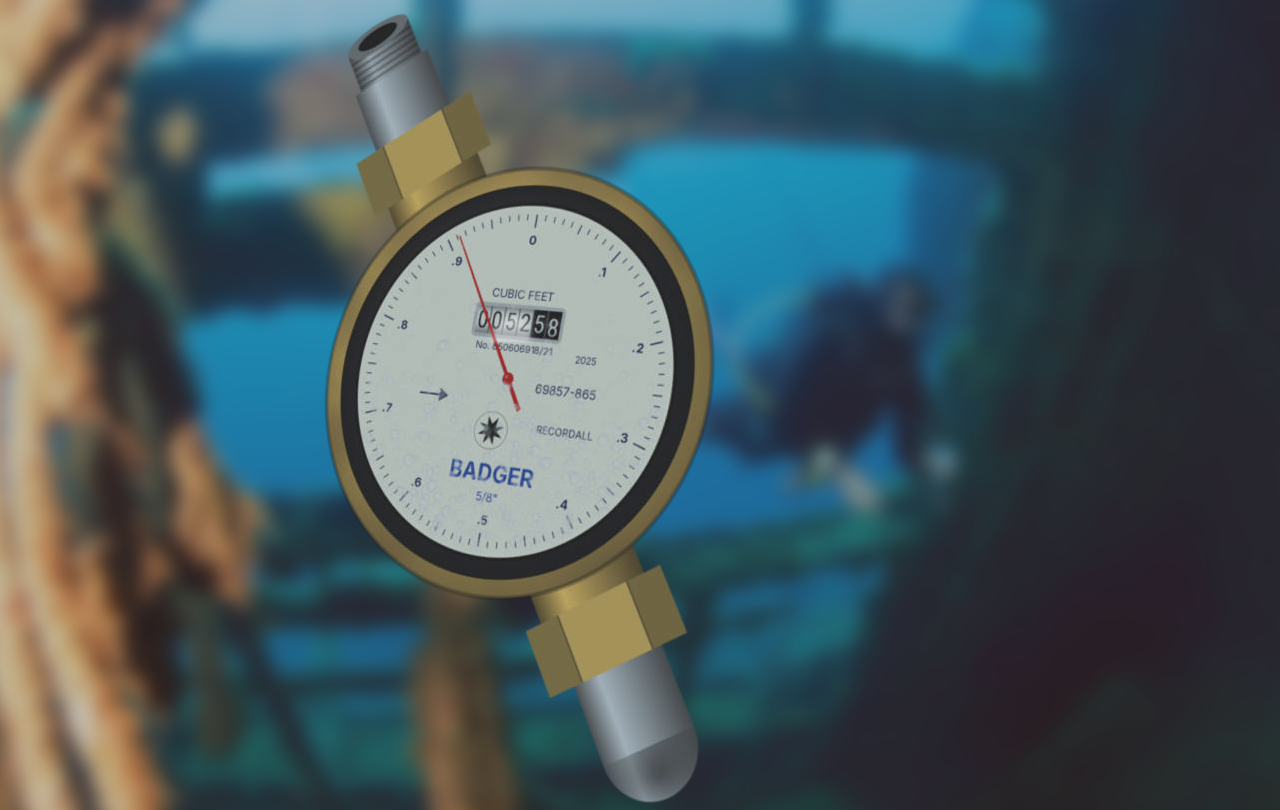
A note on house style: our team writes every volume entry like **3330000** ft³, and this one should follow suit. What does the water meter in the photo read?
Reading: **5257.91** ft³
